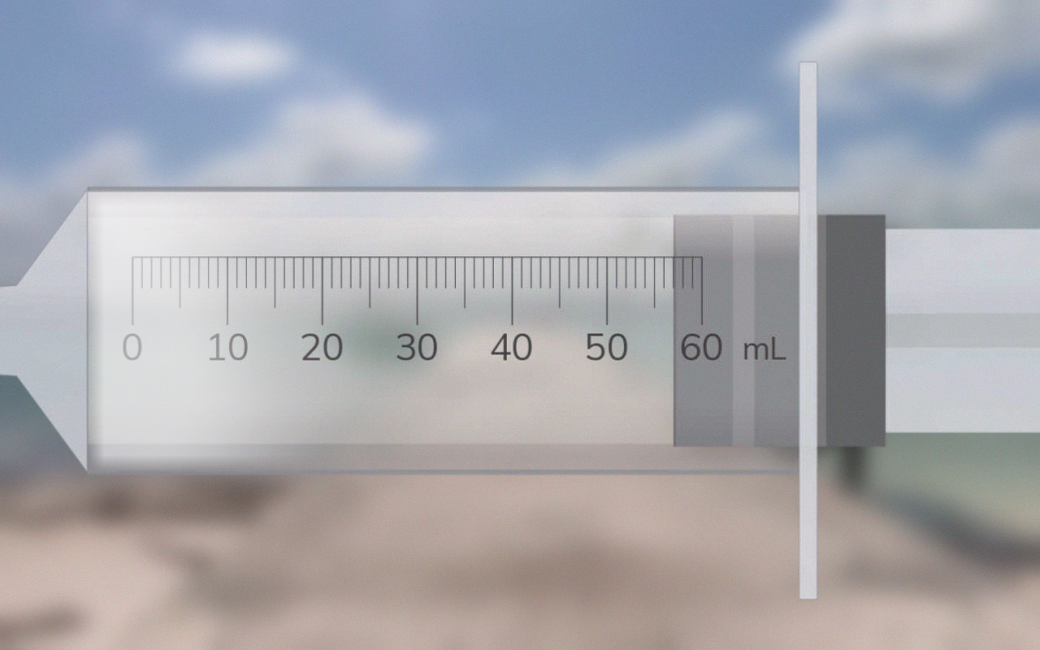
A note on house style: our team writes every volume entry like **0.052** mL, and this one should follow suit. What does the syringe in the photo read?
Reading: **57** mL
